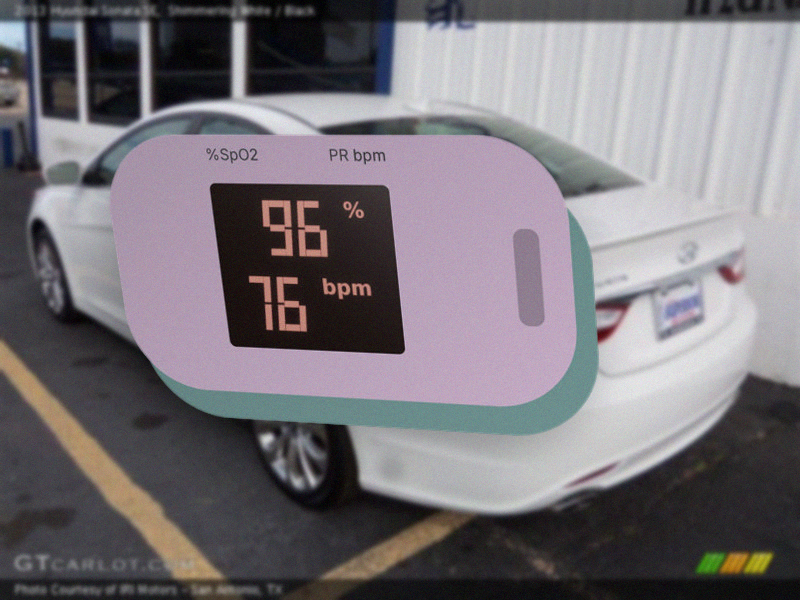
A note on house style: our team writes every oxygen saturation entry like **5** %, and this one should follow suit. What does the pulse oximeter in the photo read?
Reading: **96** %
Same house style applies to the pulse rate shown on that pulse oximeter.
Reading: **76** bpm
